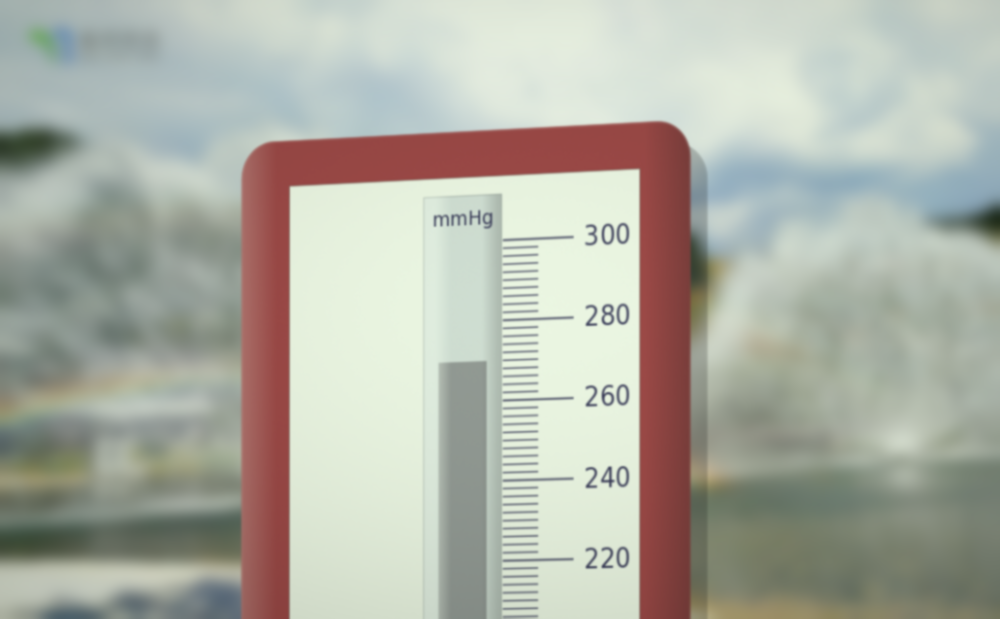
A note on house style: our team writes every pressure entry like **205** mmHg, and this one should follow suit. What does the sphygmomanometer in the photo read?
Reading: **270** mmHg
